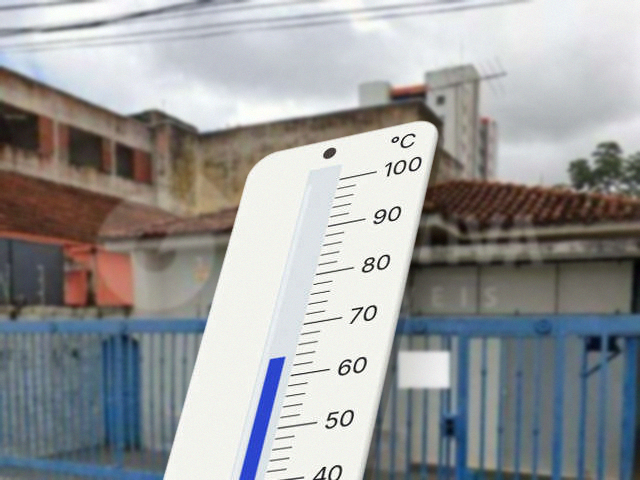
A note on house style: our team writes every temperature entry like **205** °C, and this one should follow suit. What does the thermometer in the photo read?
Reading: **64** °C
